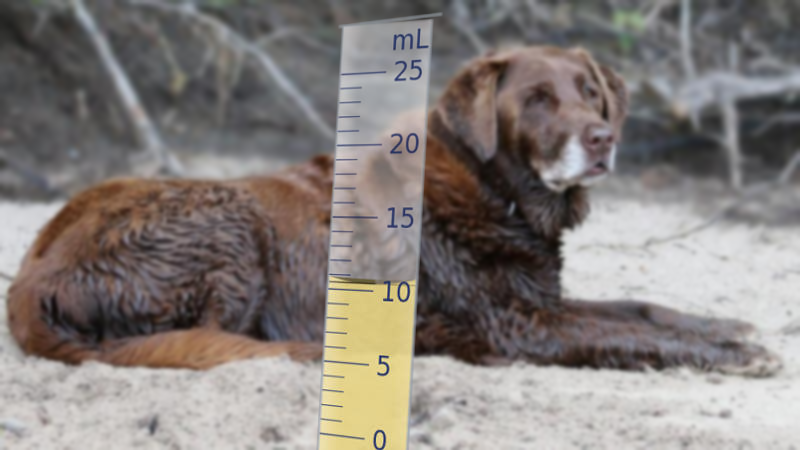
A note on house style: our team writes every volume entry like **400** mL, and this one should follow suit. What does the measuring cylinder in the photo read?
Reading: **10.5** mL
